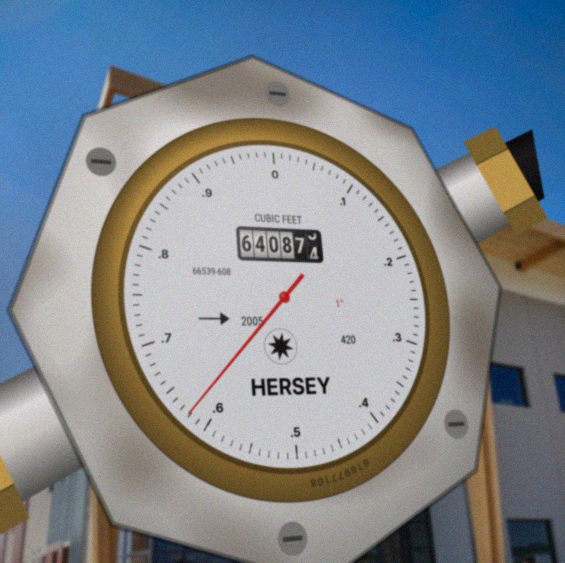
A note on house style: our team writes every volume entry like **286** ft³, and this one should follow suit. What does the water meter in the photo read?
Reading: **640873.62** ft³
